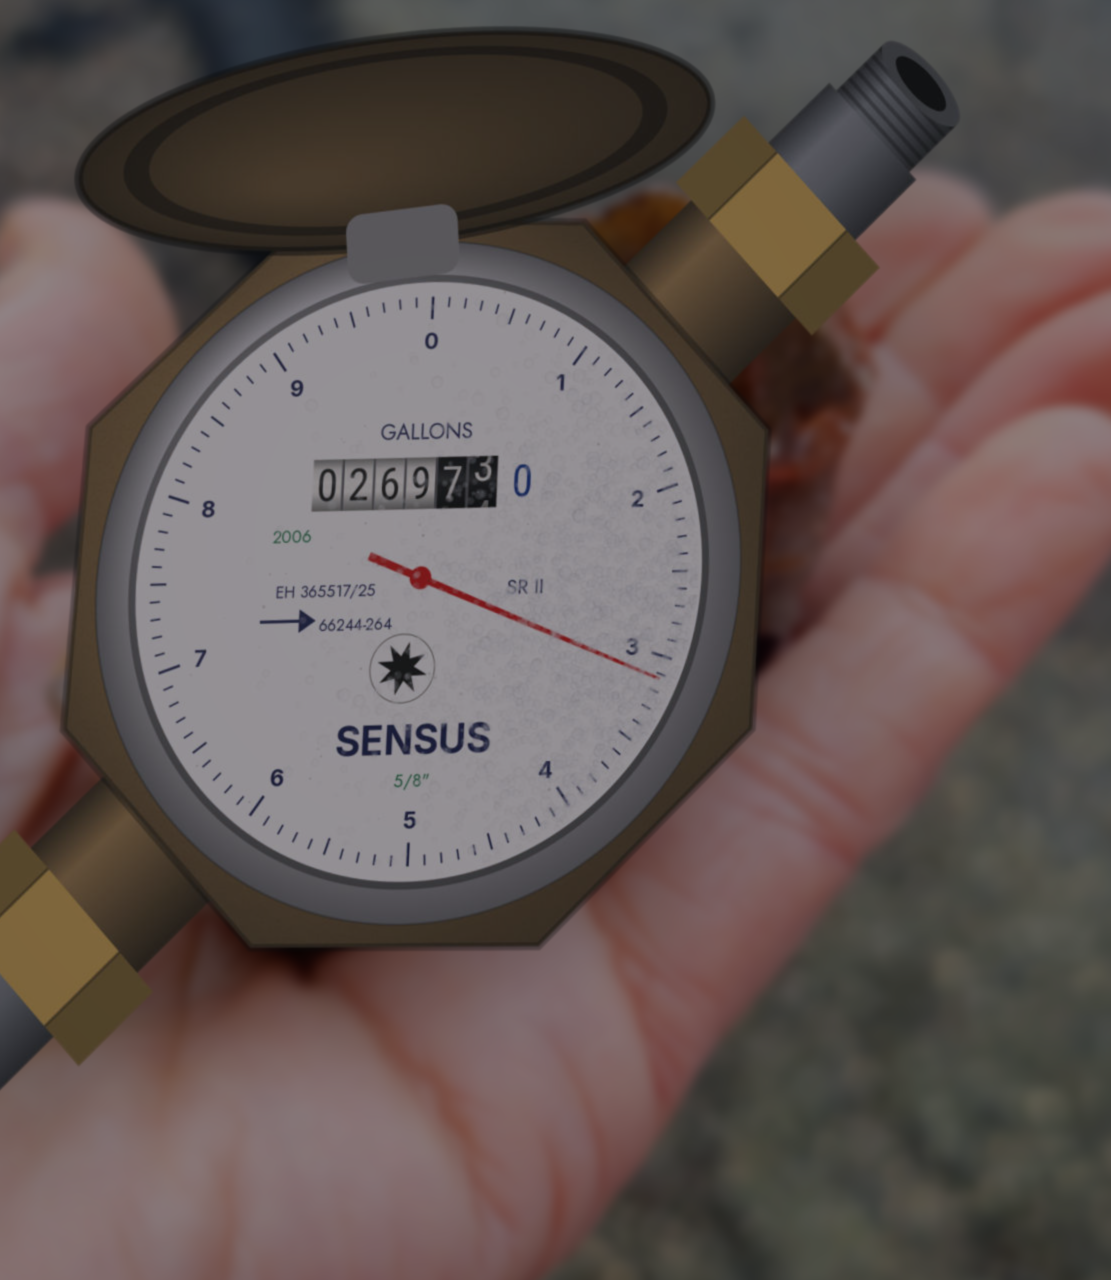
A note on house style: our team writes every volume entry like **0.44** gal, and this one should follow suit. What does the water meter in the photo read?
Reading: **269733.1** gal
